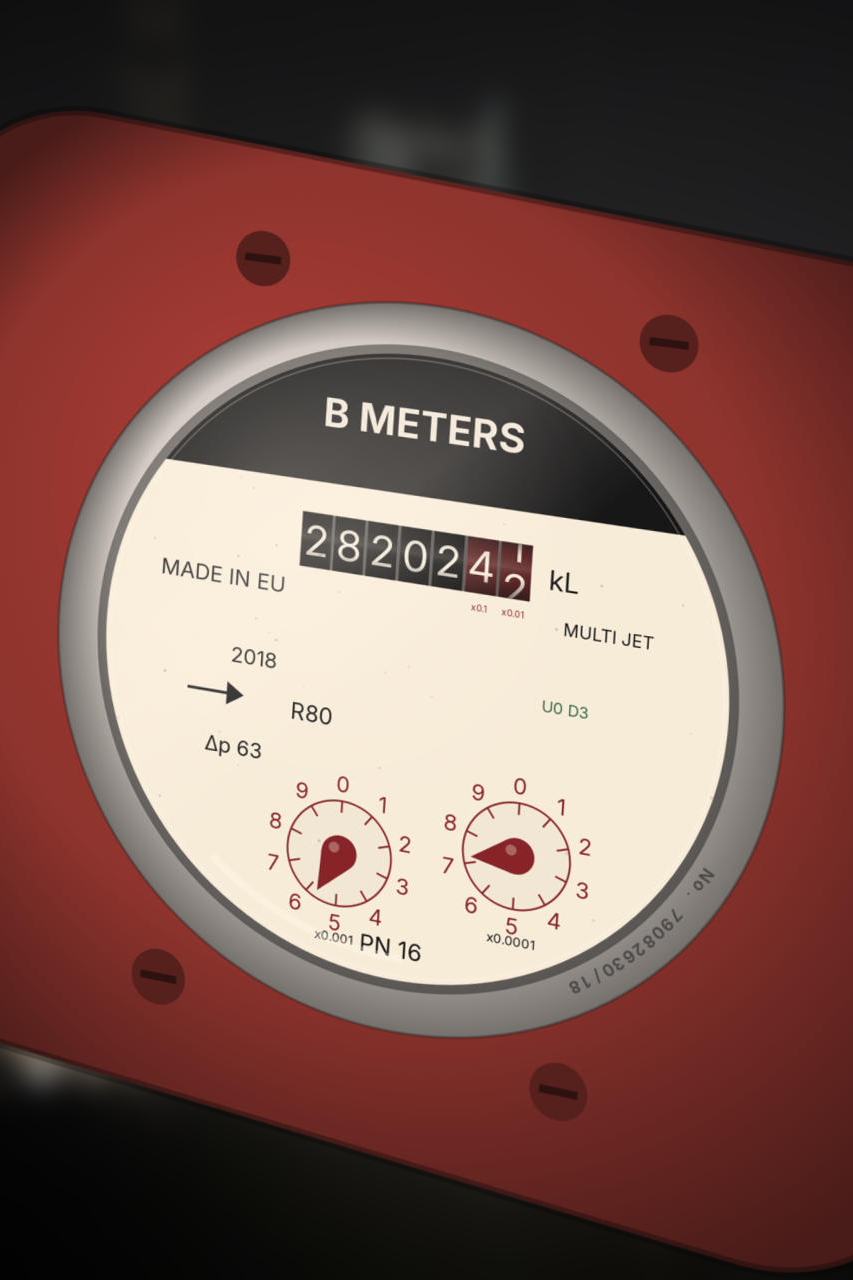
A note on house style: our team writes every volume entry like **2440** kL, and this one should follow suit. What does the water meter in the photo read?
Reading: **28202.4157** kL
